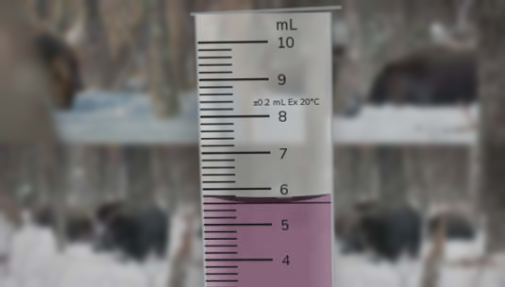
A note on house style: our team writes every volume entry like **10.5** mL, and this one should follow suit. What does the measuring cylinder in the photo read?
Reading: **5.6** mL
